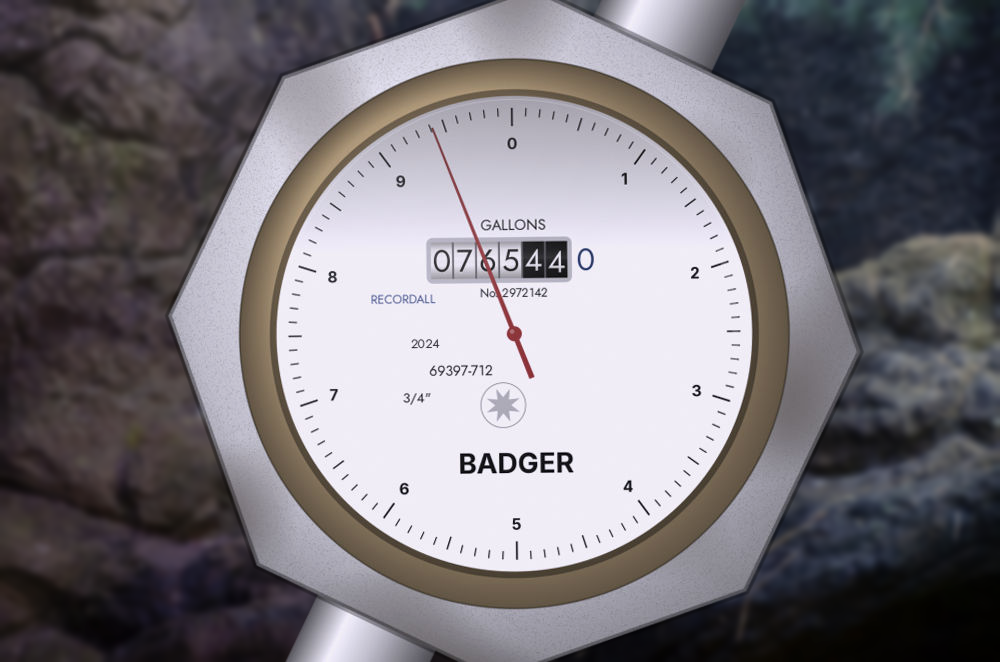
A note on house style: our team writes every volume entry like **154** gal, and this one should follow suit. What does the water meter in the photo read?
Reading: **765439.4** gal
